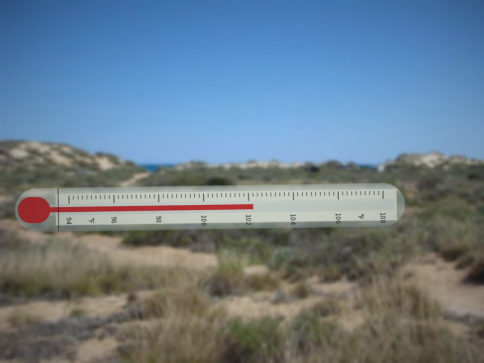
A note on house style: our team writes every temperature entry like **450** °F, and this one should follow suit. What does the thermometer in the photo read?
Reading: **102.2** °F
